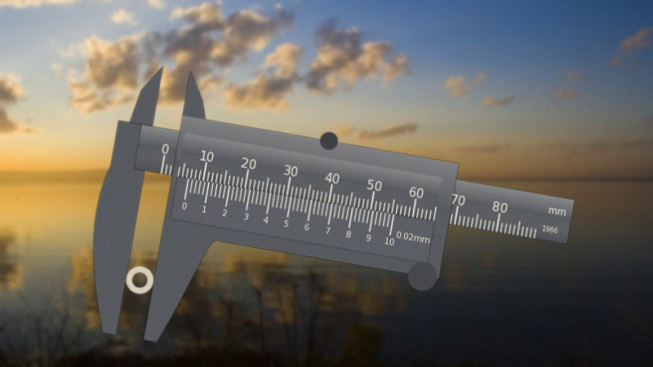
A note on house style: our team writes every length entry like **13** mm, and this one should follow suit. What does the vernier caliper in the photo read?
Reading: **6.5** mm
